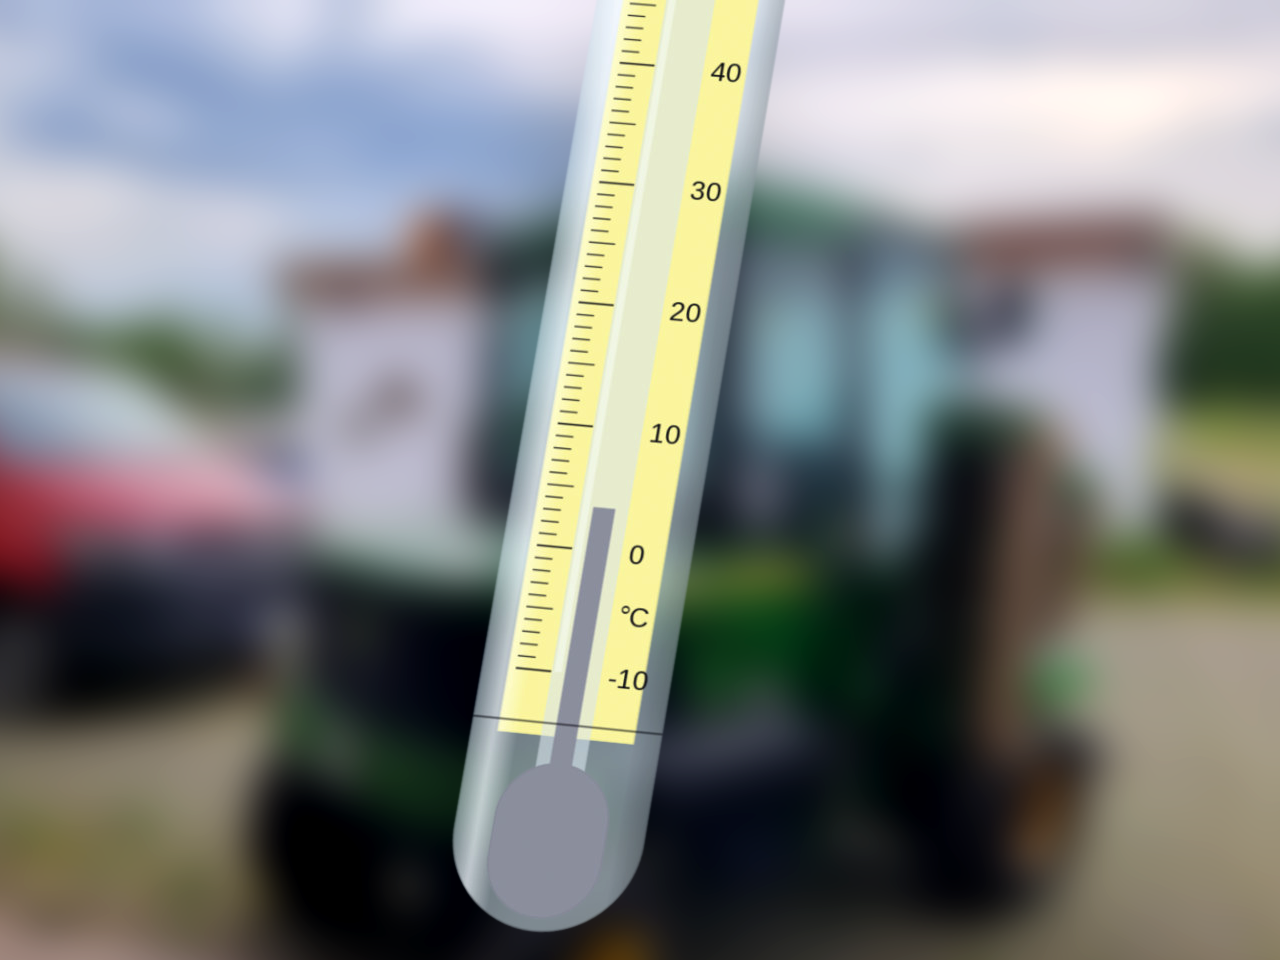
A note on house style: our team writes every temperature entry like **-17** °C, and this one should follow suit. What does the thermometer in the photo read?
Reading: **3.5** °C
